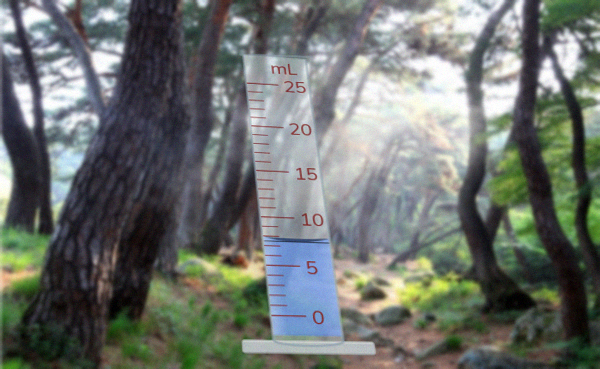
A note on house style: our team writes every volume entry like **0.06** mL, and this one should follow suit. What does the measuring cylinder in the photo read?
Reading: **7.5** mL
